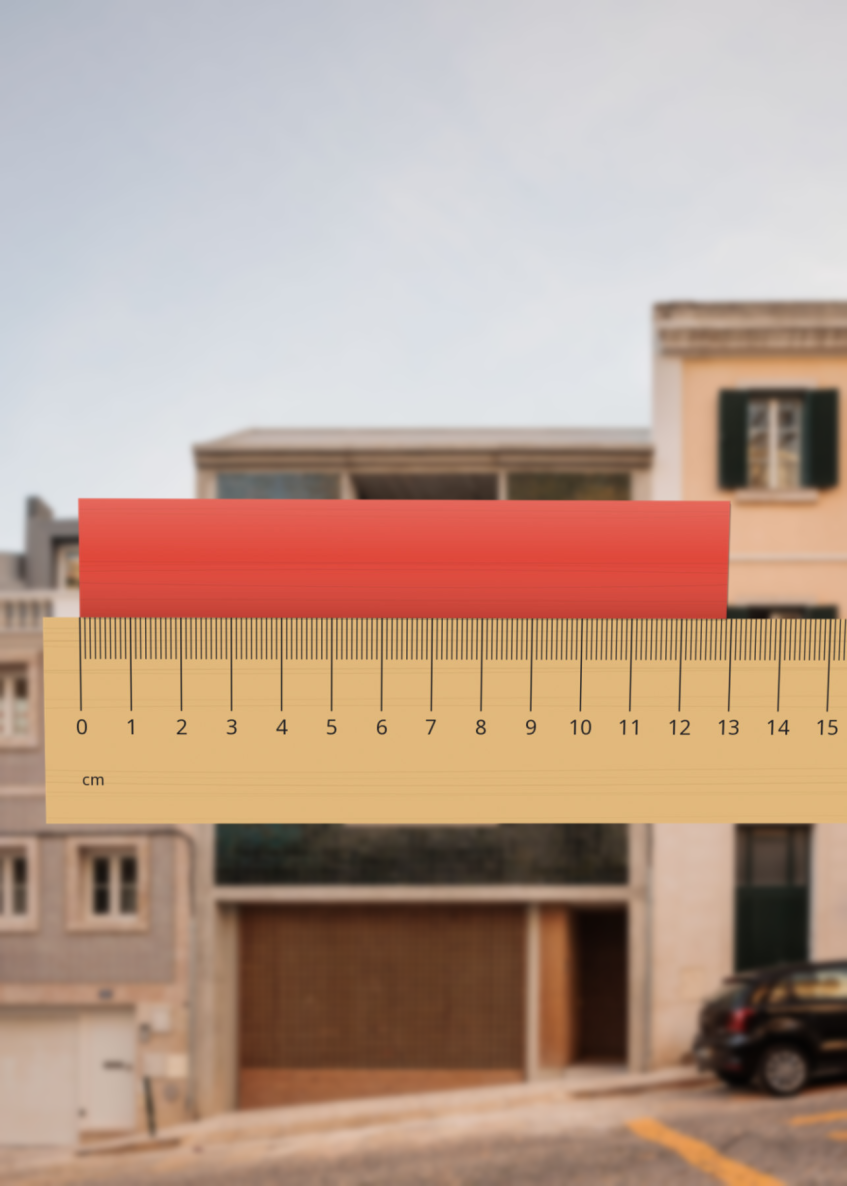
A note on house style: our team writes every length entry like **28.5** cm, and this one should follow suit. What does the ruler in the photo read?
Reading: **12.9** cm
